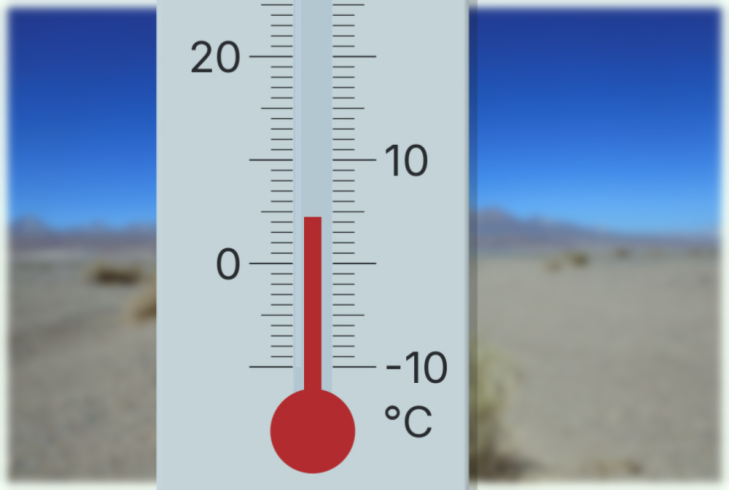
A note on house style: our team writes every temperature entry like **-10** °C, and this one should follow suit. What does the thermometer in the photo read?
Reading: **4.5** °C
